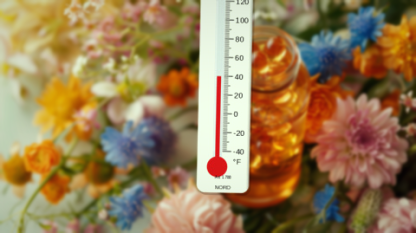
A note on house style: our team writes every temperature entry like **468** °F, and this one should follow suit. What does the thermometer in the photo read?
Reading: **40** °F
